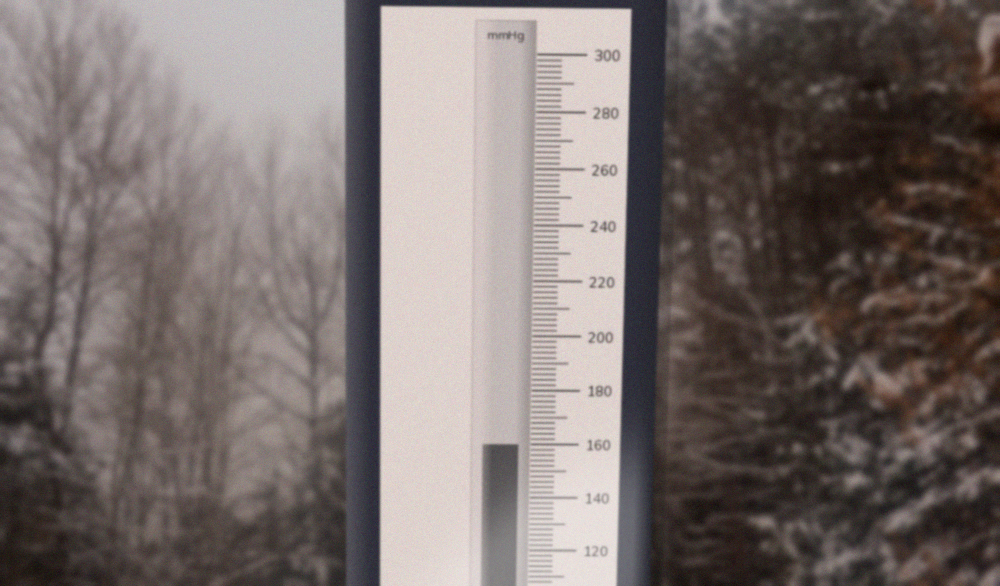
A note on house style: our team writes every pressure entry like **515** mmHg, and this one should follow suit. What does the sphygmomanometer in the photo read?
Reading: **160** mmHg
